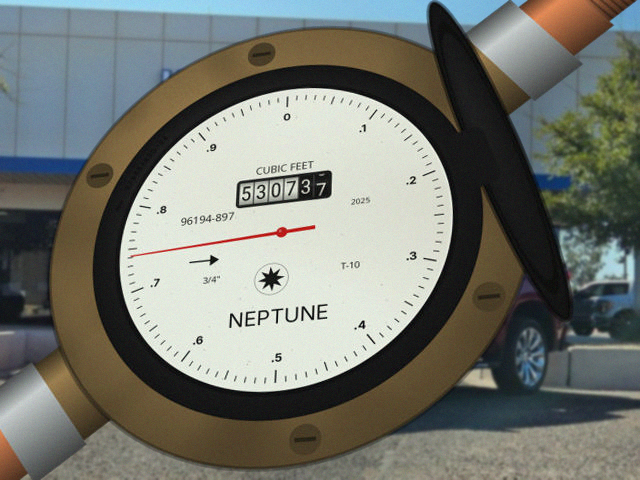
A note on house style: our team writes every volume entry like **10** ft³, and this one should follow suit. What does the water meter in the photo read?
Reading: **530736.74** ft³
